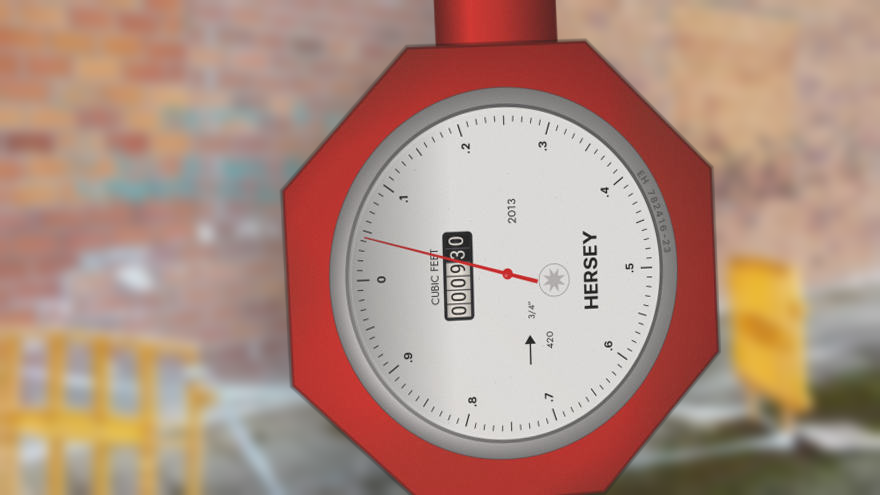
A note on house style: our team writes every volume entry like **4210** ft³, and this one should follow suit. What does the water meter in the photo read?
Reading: **930.04** ft³
